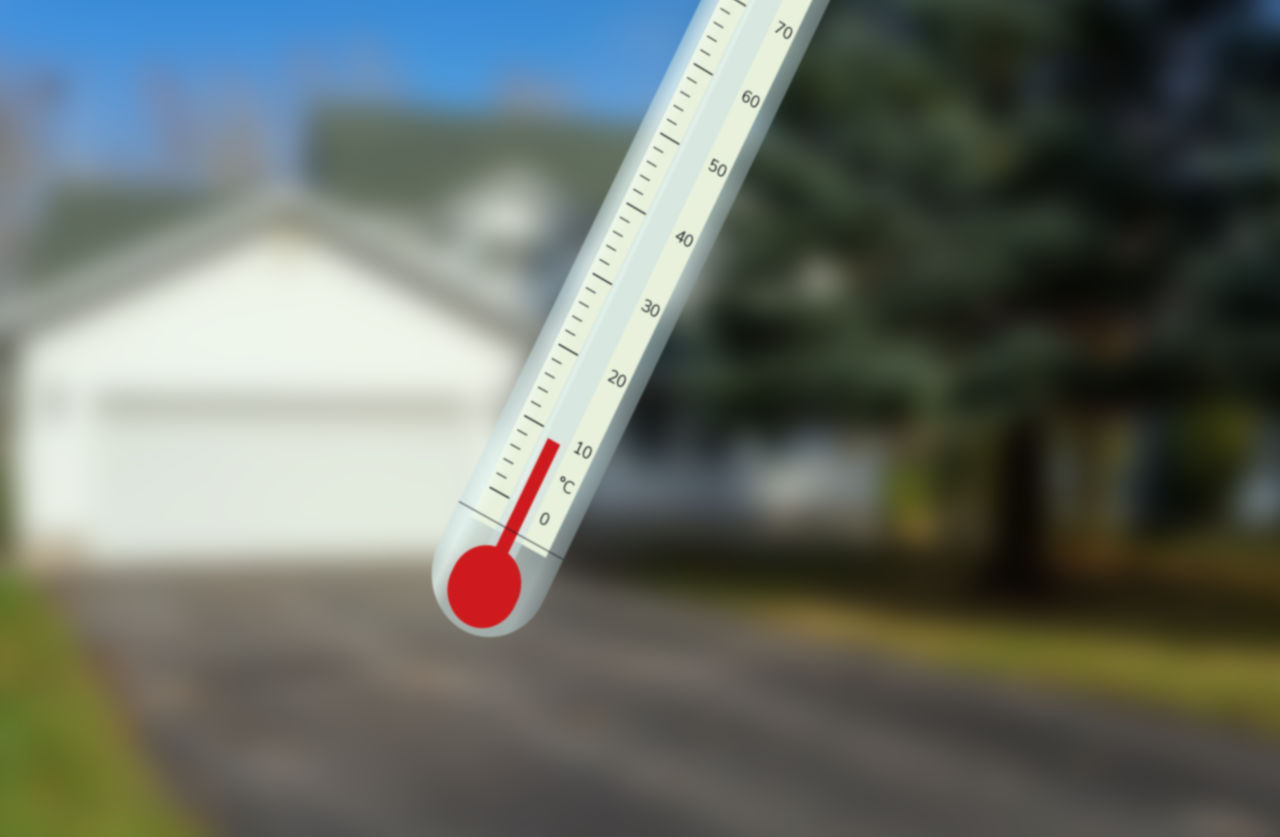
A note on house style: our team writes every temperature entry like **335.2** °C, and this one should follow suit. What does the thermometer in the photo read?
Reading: **9** °C
